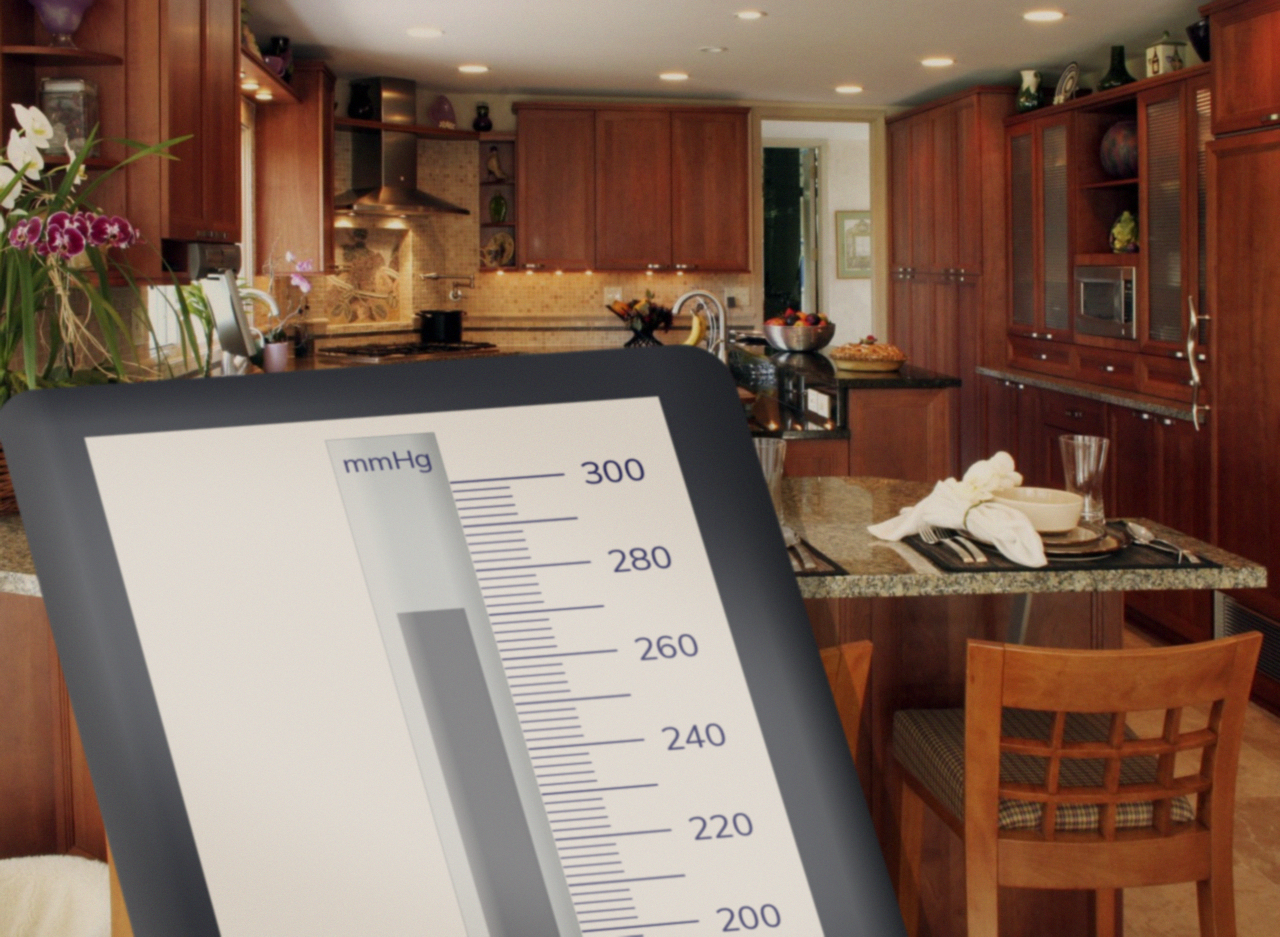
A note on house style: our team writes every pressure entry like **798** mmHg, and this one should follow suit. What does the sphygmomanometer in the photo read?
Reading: **272** mmHg
